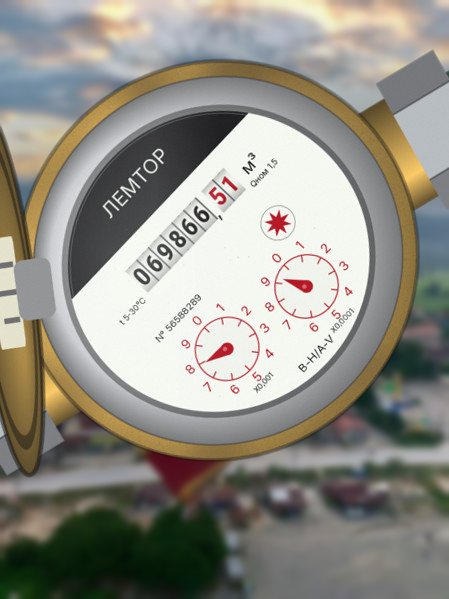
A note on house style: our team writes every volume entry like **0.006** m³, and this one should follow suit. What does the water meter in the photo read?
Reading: **69866.5179** m³
